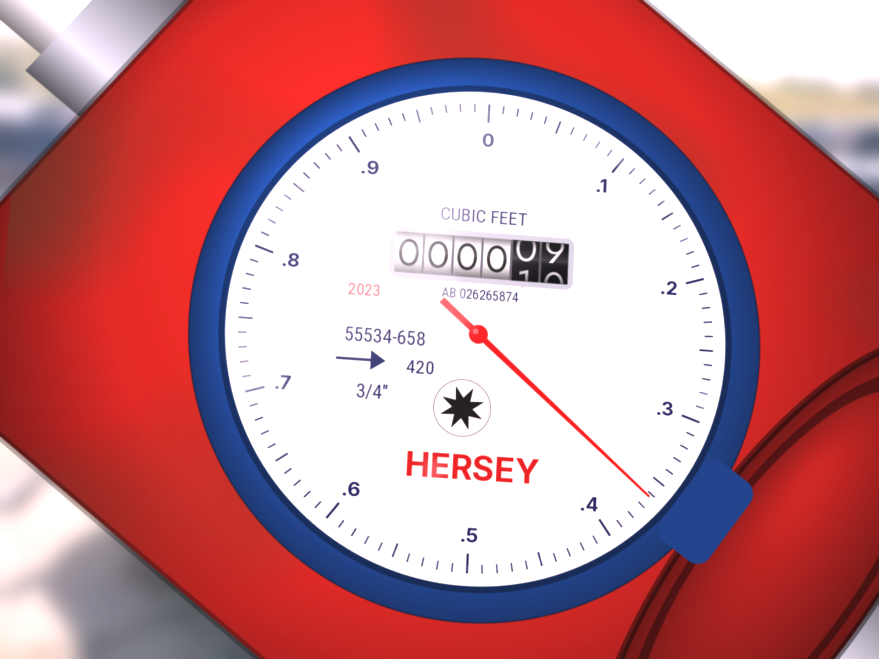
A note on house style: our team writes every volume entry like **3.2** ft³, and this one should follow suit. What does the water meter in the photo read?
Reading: **9.36** ft³
